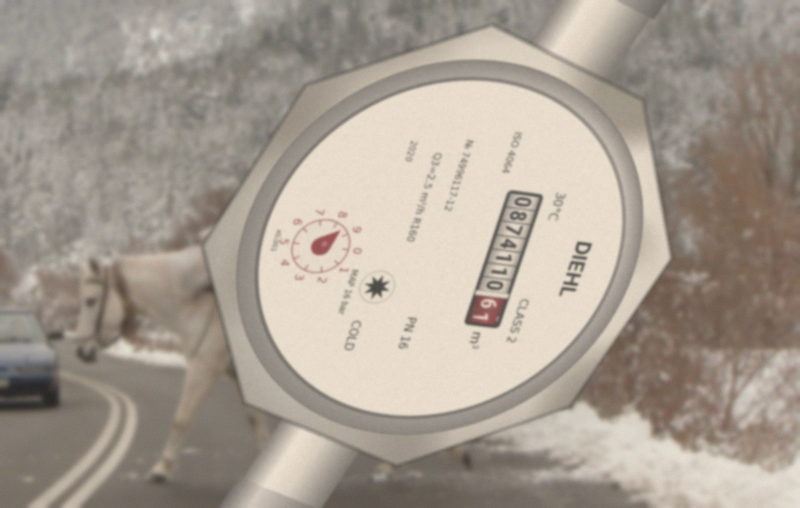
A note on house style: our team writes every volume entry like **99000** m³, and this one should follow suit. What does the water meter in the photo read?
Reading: **874110.608** m³
